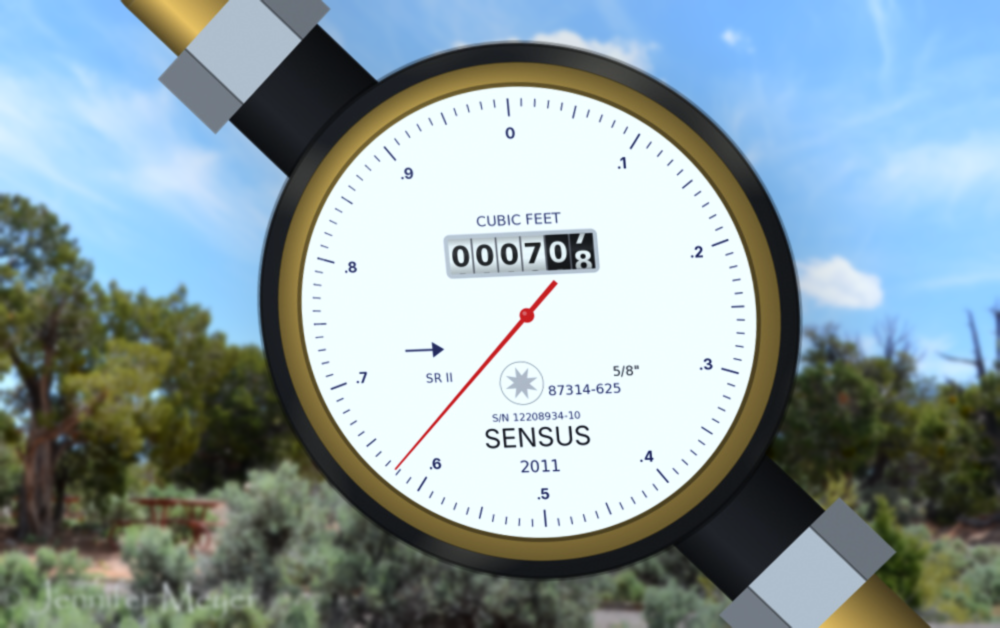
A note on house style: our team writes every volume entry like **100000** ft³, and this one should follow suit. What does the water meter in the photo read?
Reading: **707.62** ft³
